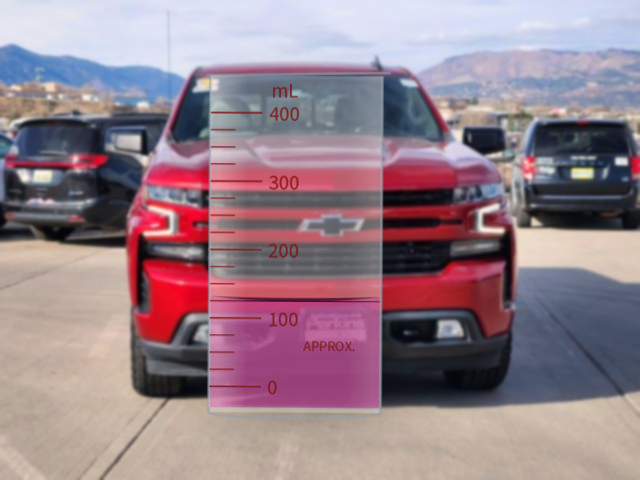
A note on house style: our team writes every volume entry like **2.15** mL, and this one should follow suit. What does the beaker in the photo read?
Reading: **125** mL
